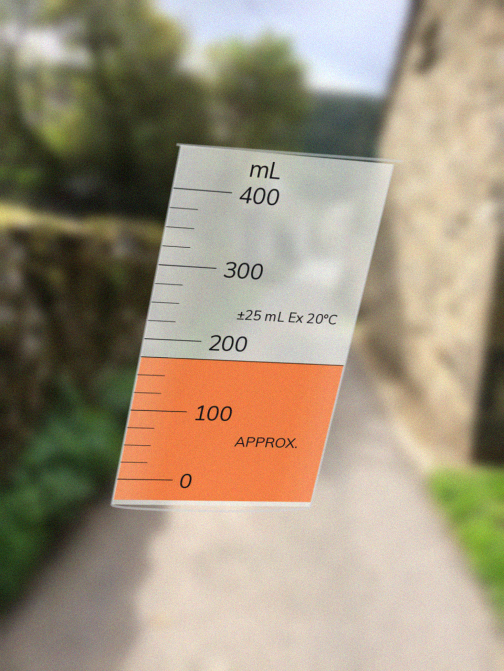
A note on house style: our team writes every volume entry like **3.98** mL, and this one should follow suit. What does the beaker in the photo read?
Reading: **175** mL
